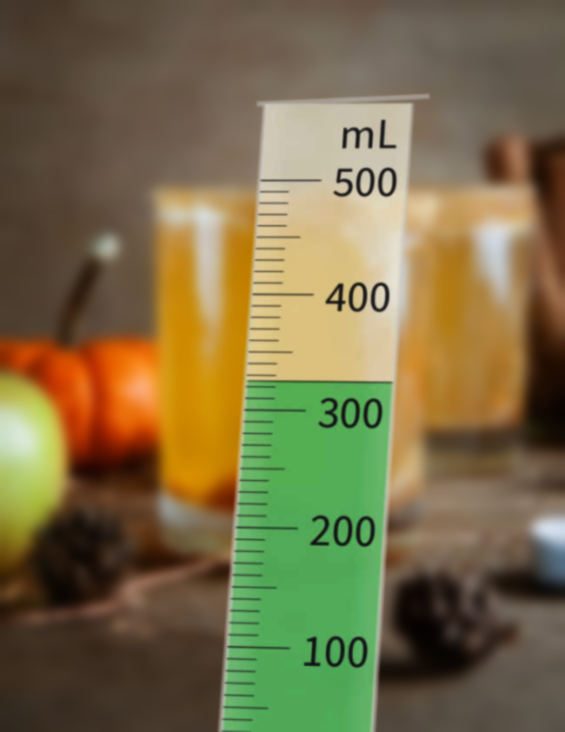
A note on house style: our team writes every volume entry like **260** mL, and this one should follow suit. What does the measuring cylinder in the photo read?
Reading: **325** mL
